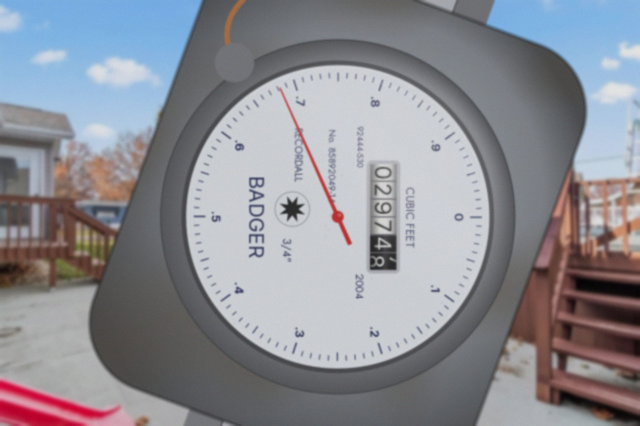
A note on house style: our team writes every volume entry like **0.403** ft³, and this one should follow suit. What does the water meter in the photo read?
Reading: **29747.68** ft³
